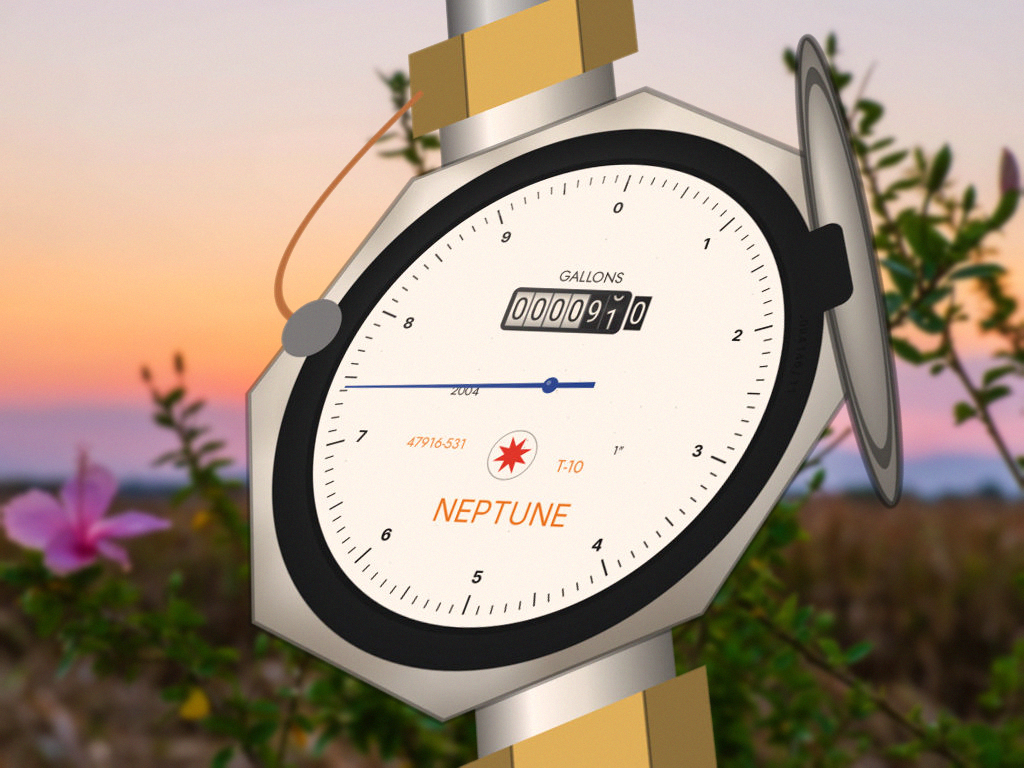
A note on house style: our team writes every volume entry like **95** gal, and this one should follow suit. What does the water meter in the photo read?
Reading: **907.4** gal
